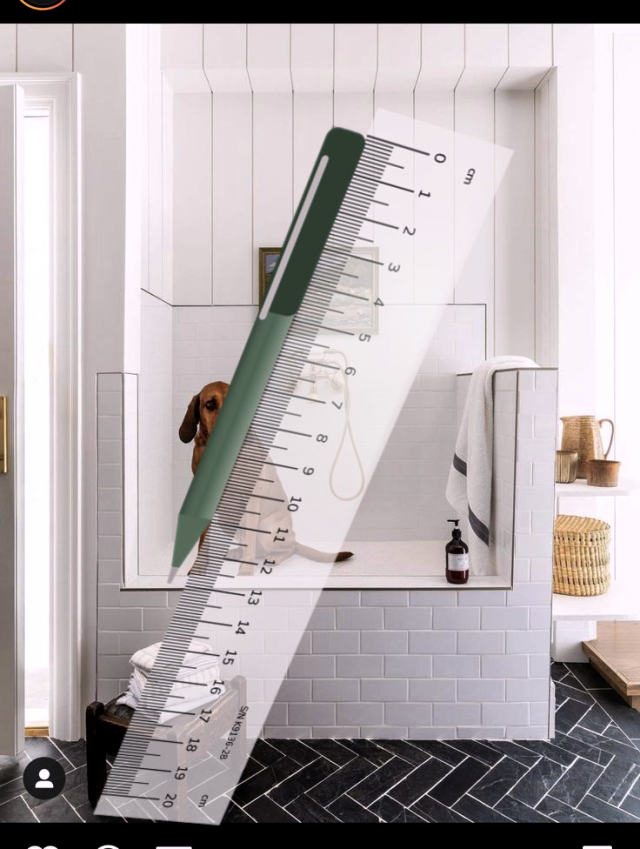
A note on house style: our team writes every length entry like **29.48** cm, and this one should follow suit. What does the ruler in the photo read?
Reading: **13** cm
